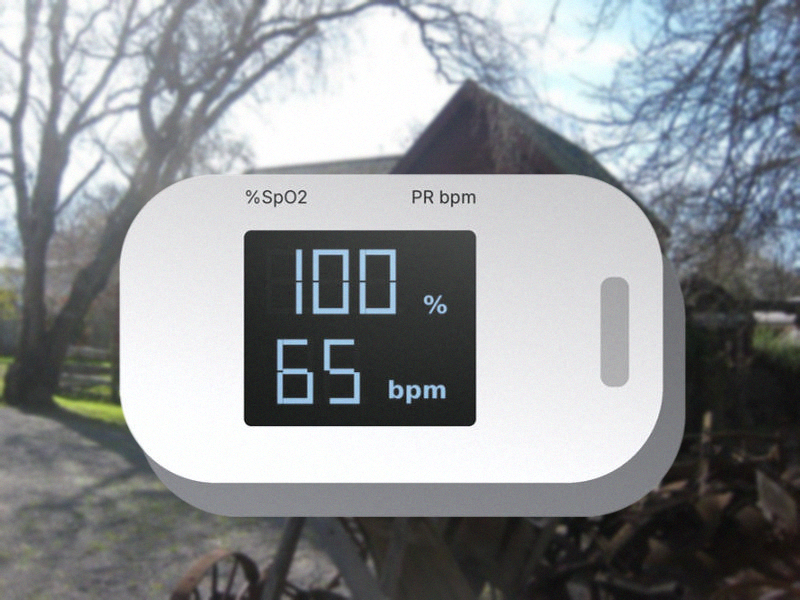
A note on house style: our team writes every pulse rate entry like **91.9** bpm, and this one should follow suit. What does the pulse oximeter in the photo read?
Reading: **65** bpm
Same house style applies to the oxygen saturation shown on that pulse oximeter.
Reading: **100** %
